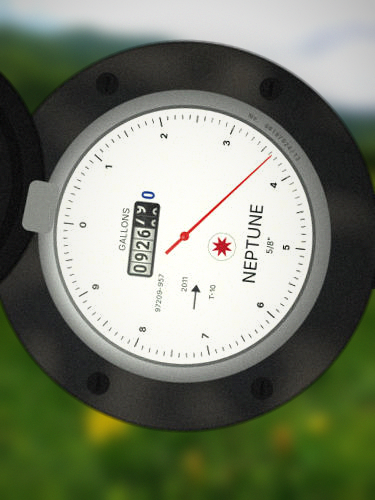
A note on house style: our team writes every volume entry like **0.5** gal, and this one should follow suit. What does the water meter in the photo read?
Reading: **926793.6** gal
